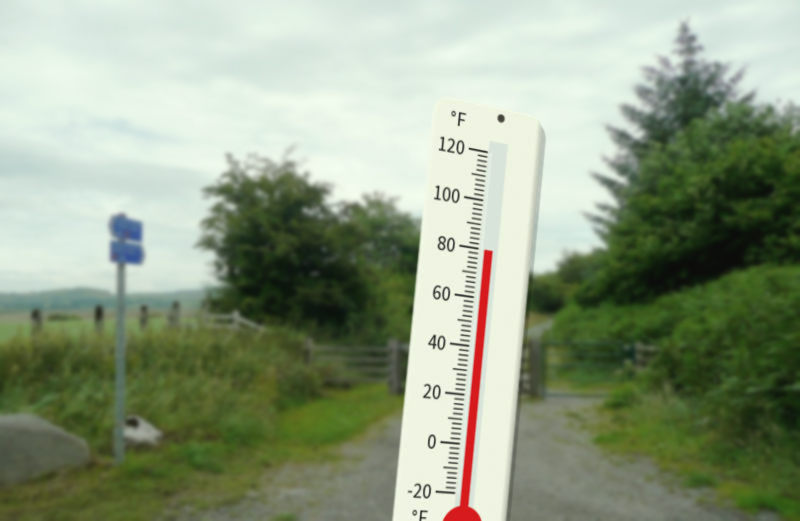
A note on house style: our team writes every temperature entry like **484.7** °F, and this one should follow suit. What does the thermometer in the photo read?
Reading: **80** °F
